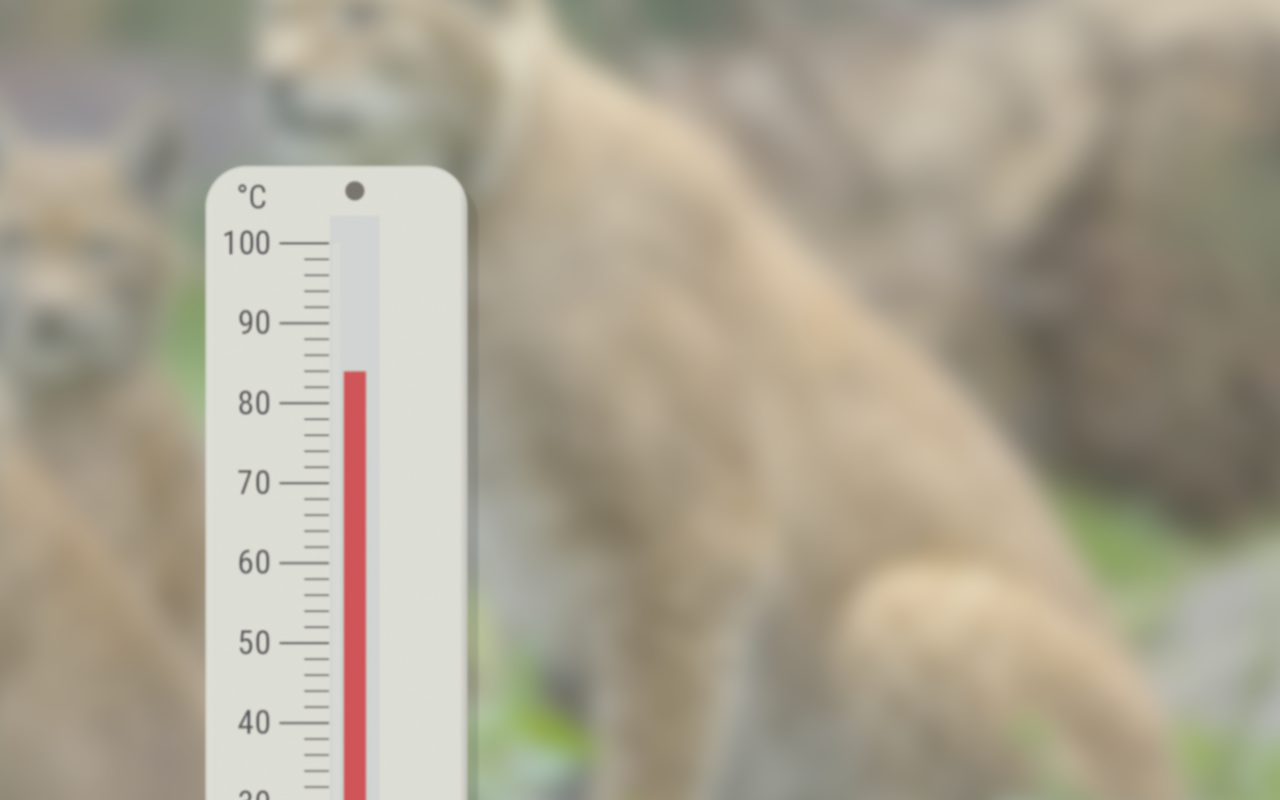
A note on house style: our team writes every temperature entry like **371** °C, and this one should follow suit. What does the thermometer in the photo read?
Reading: **84** °C
